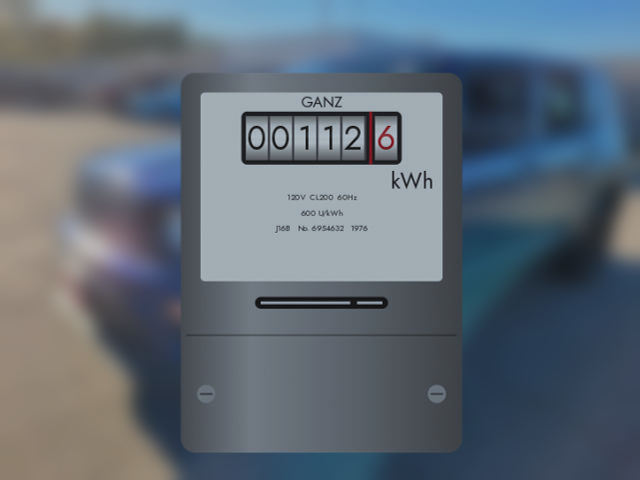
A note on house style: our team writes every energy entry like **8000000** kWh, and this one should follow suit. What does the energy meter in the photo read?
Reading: **112.6** kWh
